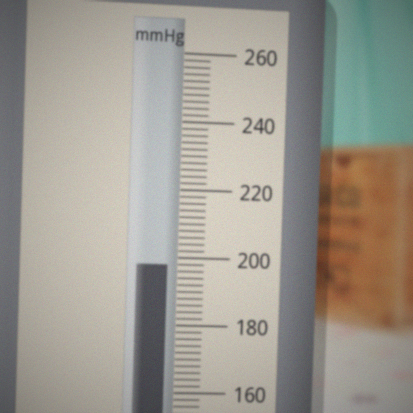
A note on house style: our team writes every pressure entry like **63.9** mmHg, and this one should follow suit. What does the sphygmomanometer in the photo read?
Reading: **198** mmHg
